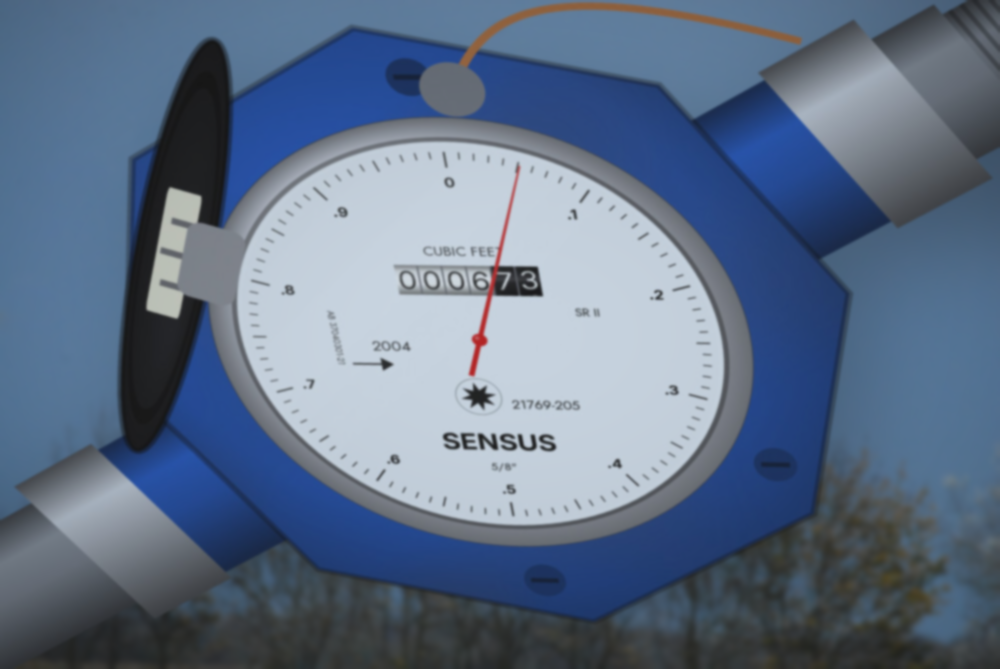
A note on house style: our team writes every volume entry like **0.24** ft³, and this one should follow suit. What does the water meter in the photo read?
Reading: **673.05** ft³
